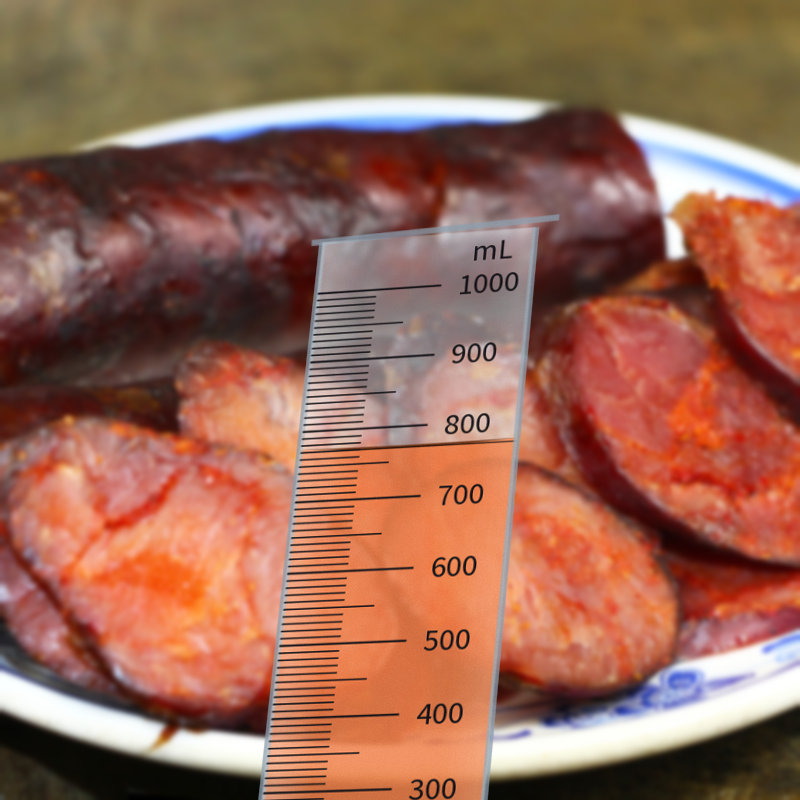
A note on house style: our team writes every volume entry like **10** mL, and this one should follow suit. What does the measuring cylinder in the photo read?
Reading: **770** mL
